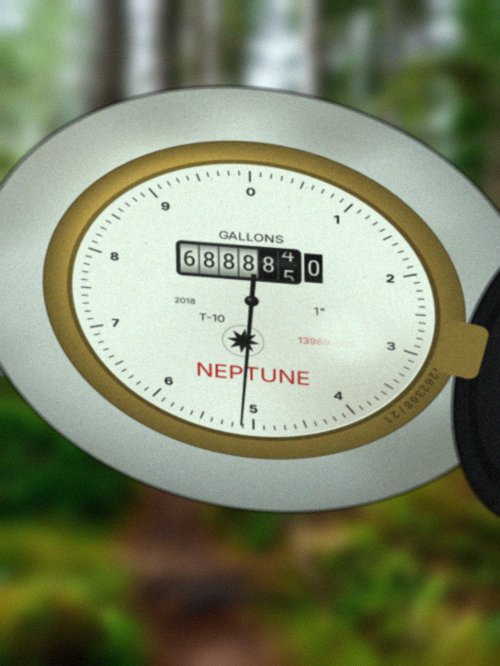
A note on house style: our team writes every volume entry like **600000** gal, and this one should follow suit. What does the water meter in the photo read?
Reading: **6888845.1** gal
